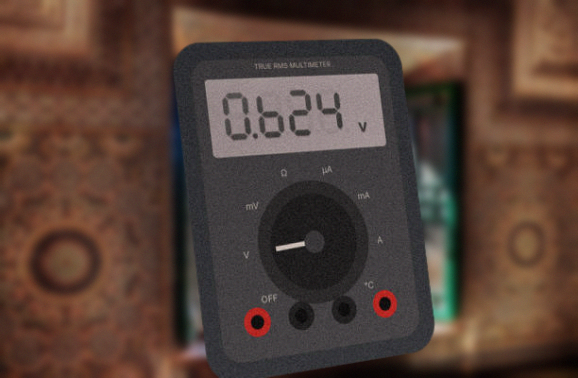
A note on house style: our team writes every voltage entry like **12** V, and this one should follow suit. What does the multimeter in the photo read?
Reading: **0.624** V
